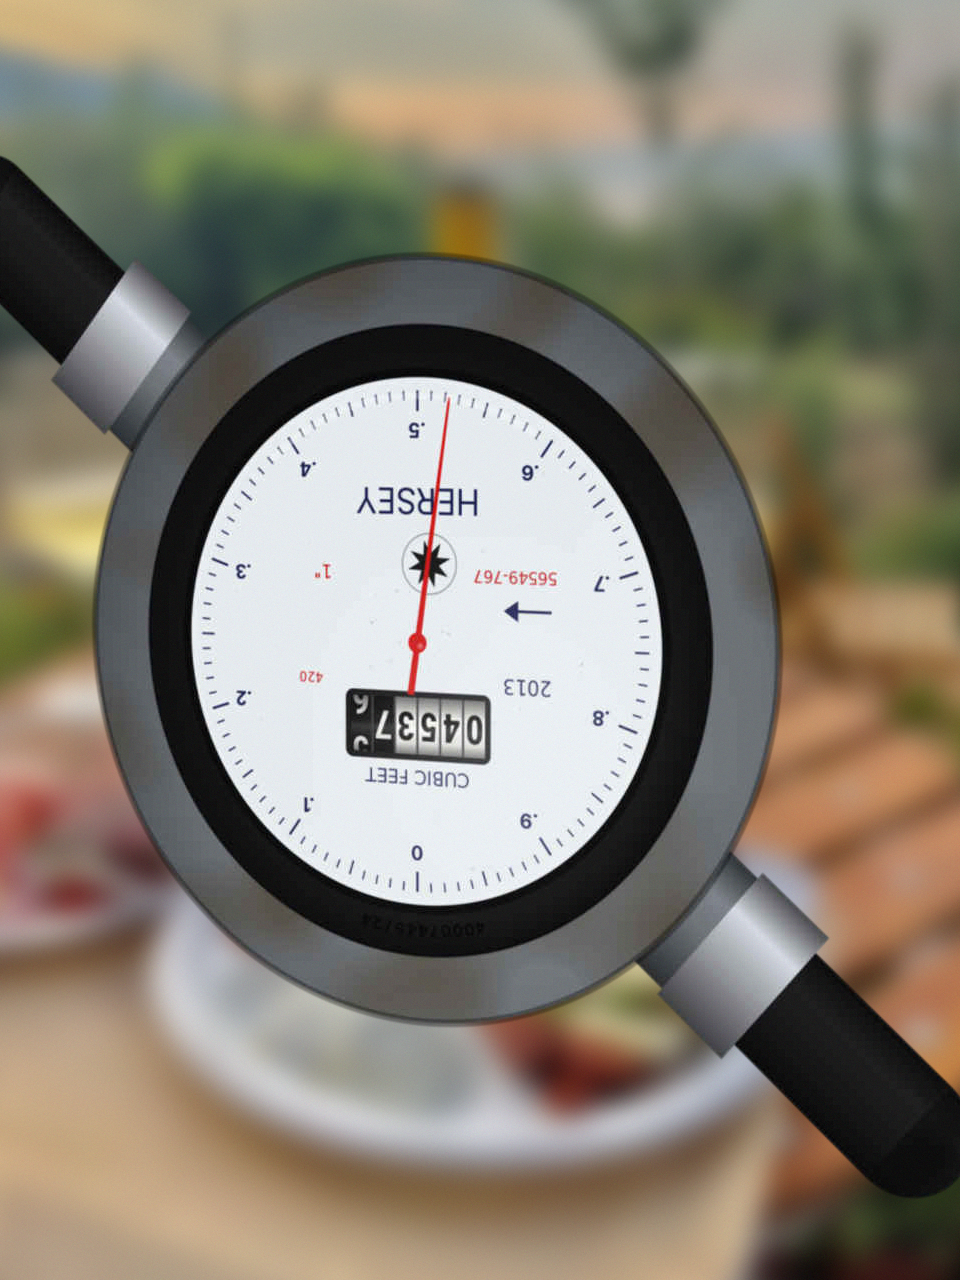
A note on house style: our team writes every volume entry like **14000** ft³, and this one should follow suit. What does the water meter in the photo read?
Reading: **45375.52** ft³
